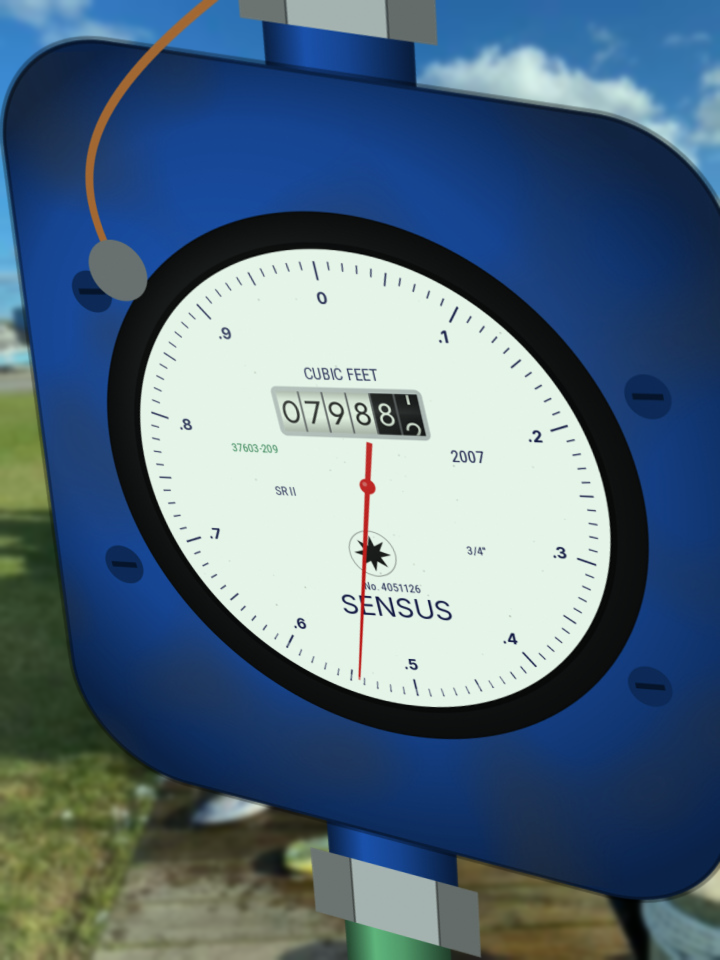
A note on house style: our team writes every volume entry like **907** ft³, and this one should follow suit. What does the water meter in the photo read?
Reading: **79881.54** ft³
